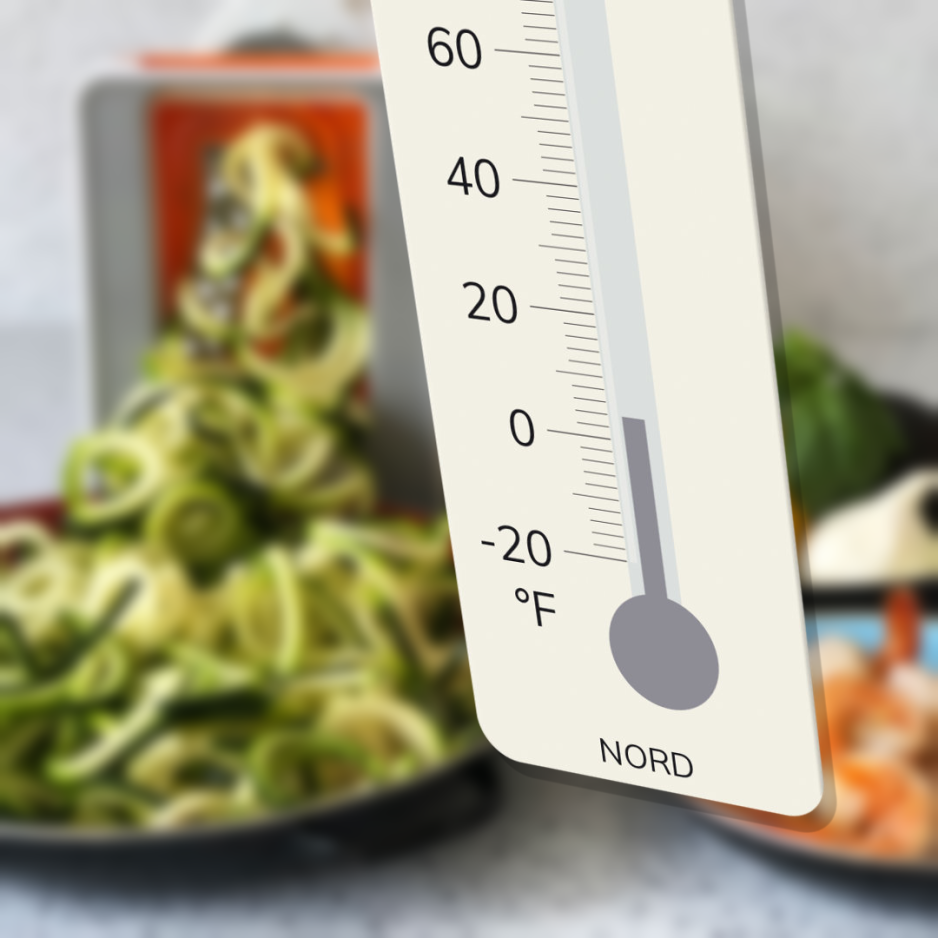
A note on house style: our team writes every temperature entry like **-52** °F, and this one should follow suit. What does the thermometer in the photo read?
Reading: **4** °F
